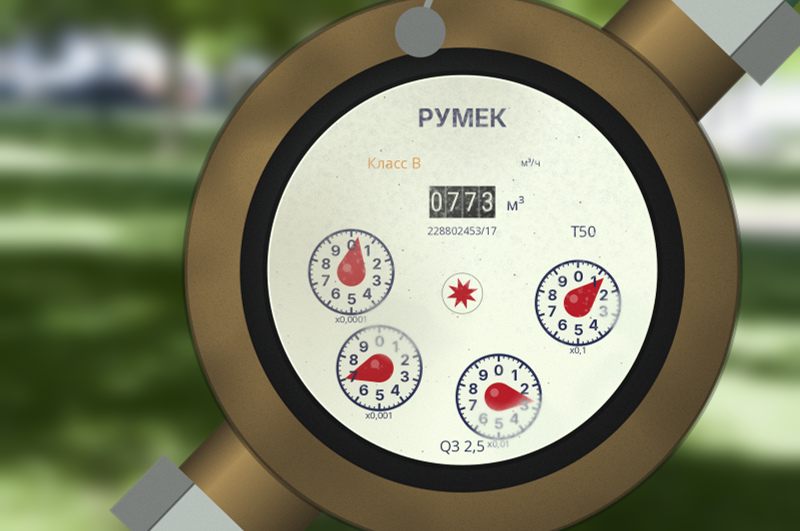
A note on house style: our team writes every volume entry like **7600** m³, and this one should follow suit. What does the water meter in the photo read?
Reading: **773.1270** m³
